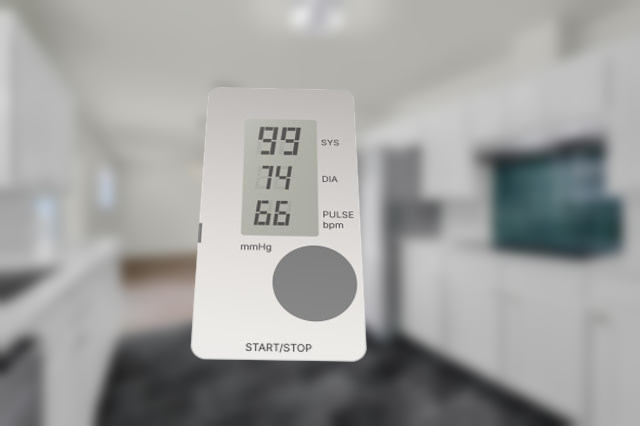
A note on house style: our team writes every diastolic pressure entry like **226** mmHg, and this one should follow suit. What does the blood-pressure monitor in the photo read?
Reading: **74** mmHg
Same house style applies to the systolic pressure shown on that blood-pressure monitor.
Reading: **99** mmHg
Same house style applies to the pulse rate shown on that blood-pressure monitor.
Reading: **66** bpm
